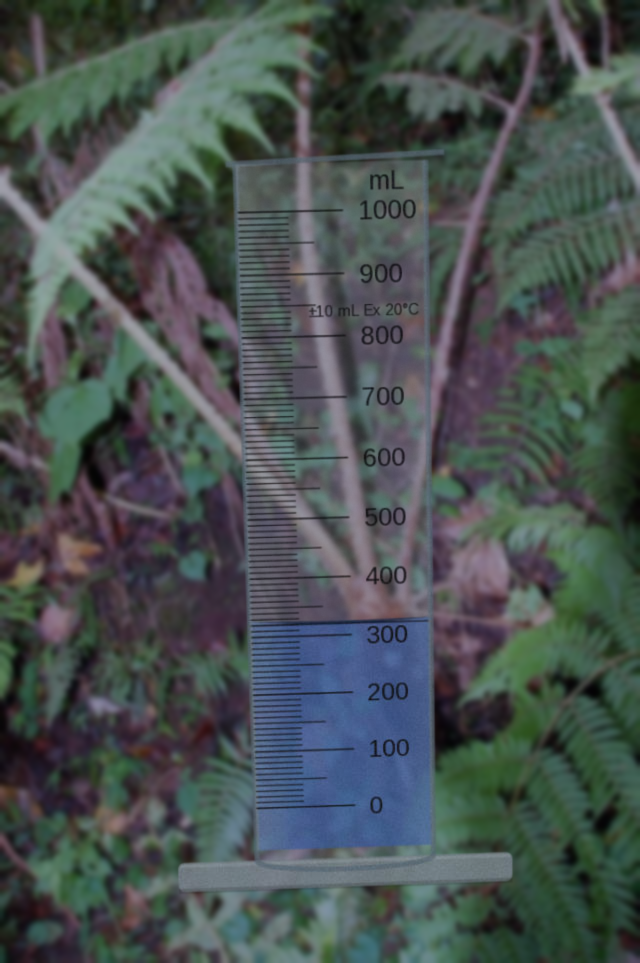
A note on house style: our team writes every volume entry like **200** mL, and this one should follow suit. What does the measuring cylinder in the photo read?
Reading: **320** mL
